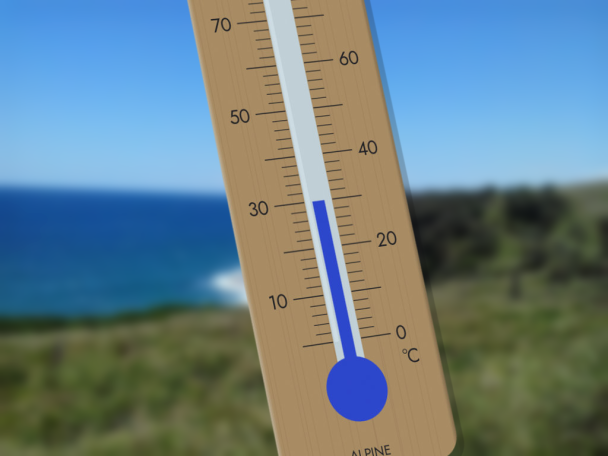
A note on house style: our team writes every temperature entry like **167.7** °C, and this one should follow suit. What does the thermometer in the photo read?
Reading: **30** °C
